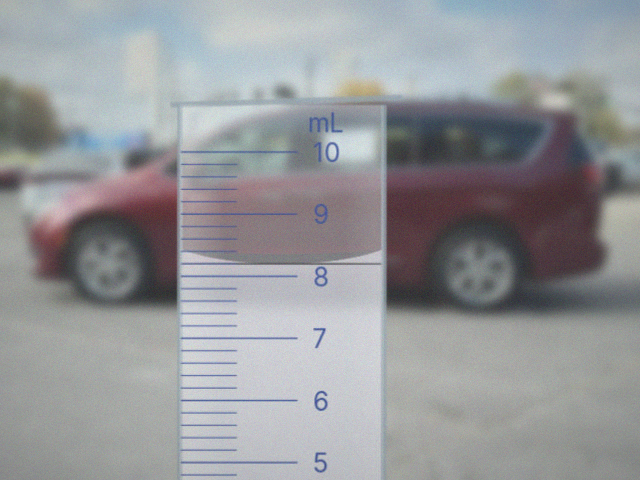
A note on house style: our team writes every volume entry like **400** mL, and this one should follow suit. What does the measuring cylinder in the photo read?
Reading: **8.2** mL
